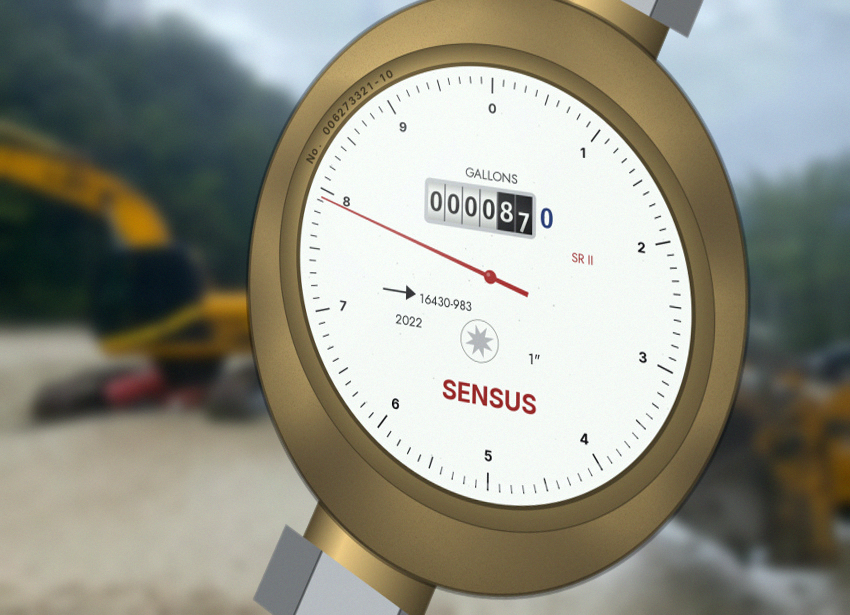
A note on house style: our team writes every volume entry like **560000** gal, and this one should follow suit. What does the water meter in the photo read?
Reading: **867.9** gal
